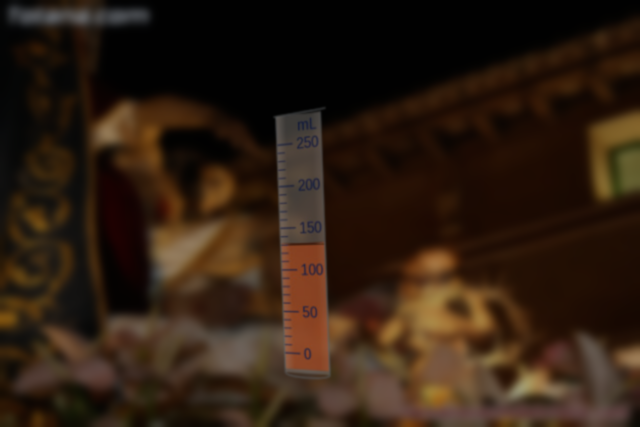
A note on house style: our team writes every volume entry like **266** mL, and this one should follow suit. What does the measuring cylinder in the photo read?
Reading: **130** mL
